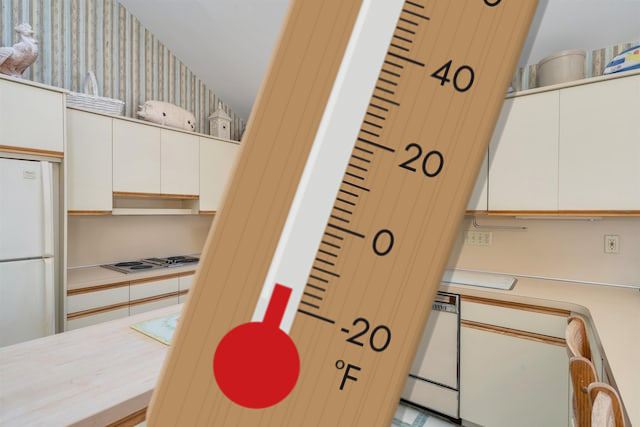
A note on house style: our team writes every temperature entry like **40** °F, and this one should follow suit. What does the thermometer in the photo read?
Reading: **-16** °F
